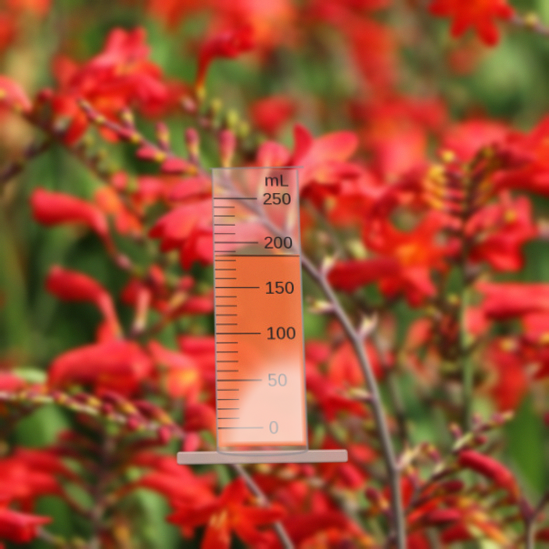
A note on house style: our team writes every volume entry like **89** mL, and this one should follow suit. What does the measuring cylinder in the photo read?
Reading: **185** mL
